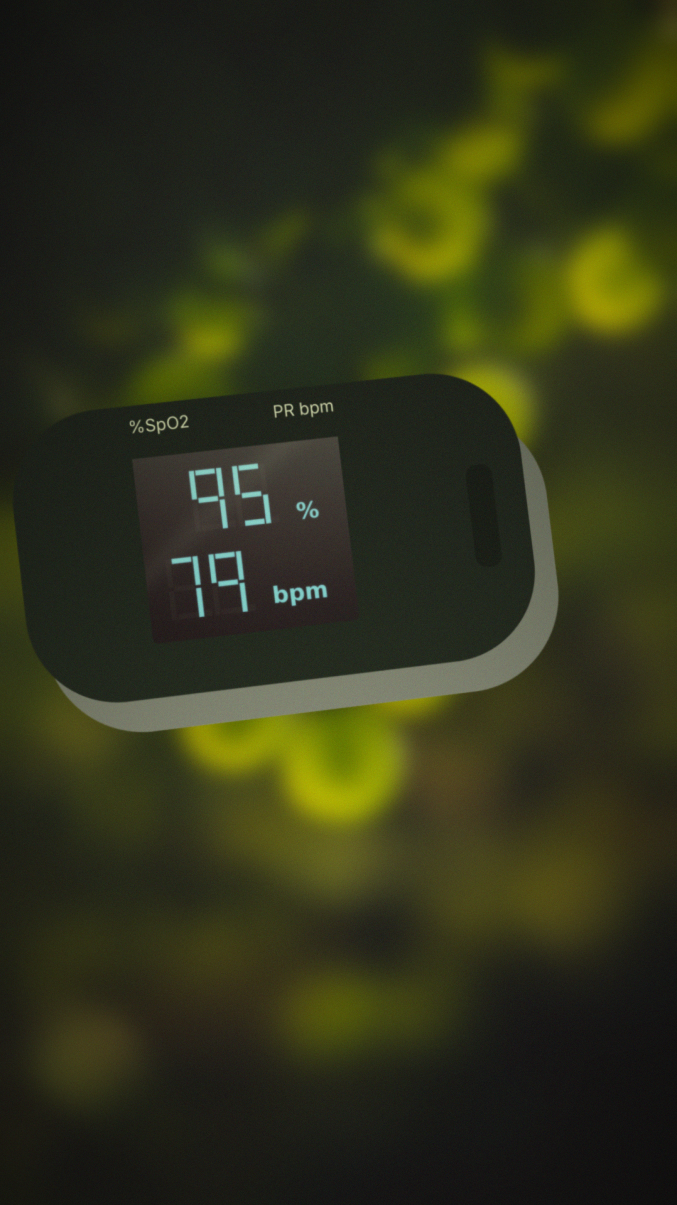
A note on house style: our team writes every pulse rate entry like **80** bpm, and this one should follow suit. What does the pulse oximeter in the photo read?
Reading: **79** bpm
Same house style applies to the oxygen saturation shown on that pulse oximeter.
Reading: **95** %
